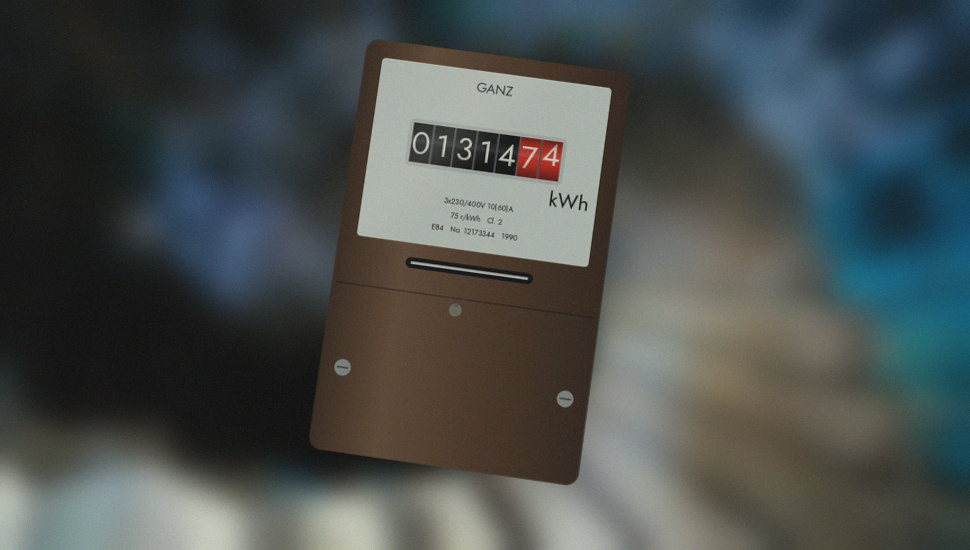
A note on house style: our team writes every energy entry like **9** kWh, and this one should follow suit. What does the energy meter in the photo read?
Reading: **1314.74** kWh
